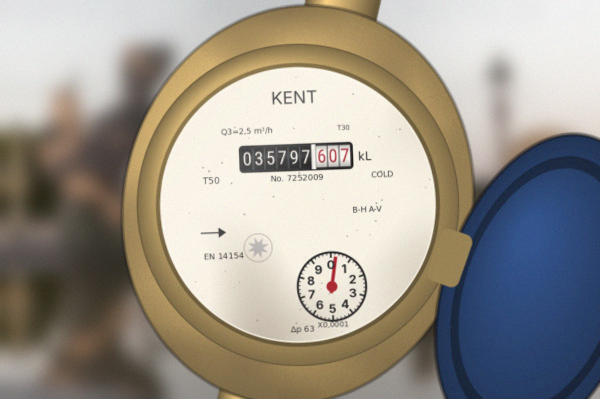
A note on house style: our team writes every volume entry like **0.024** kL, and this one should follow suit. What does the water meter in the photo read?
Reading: **35797.6070** kL
